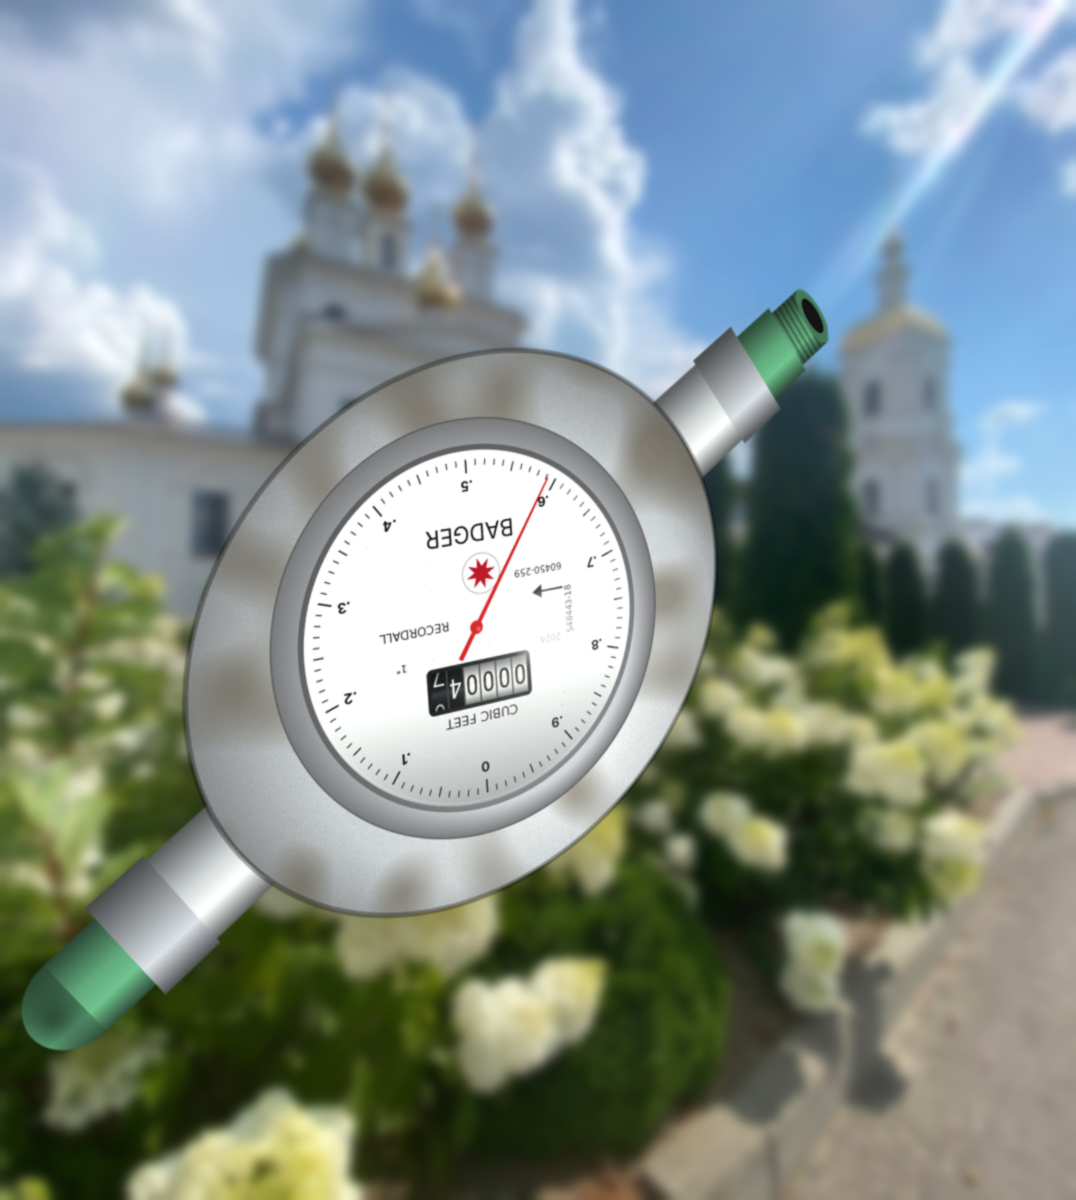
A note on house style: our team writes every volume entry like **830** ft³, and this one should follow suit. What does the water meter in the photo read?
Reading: **46.59** ft³
